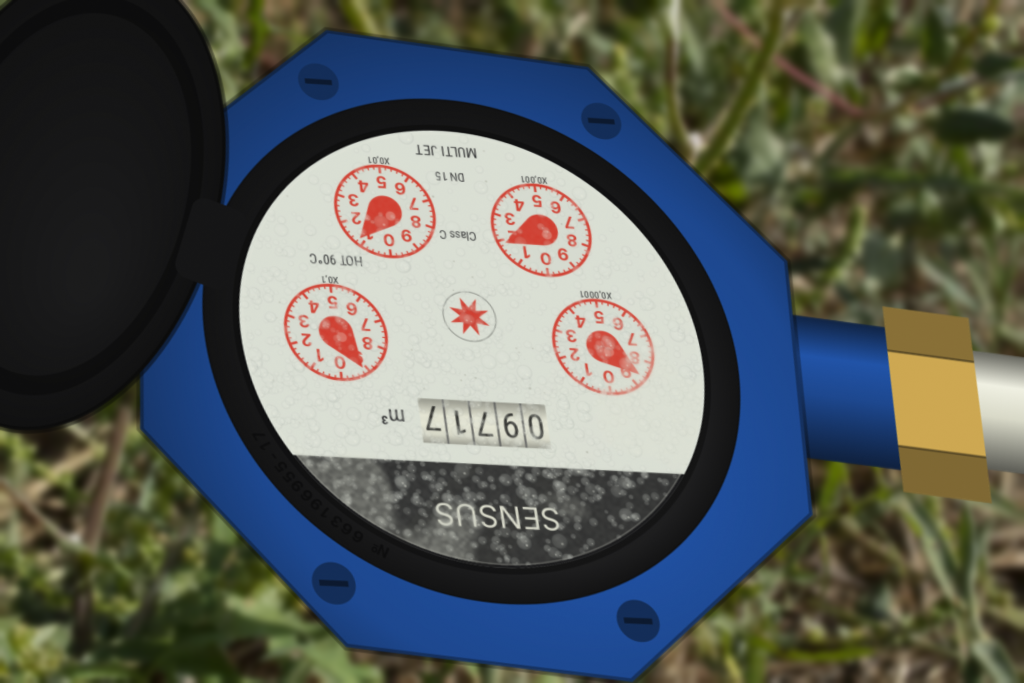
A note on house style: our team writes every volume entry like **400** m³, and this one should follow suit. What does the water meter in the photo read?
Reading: **9716.9118** m³
